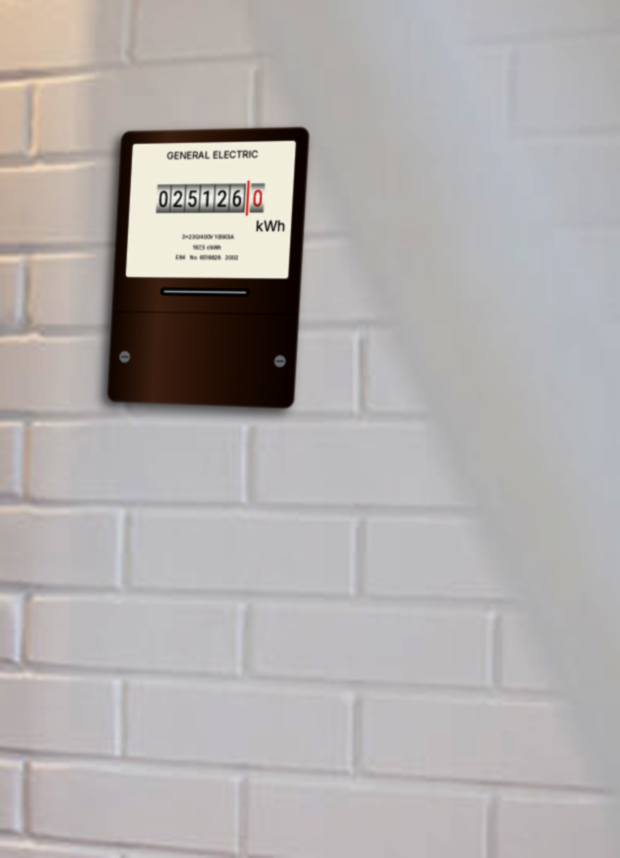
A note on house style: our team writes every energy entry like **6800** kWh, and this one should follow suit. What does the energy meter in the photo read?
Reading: **25126.0** kWh
